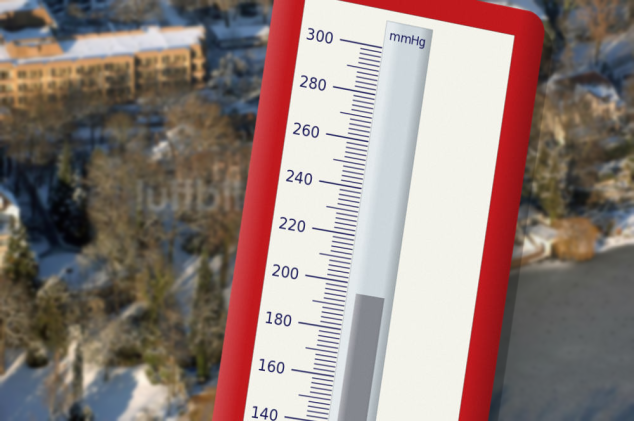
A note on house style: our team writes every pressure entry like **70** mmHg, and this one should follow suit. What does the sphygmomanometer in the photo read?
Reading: **196** mmHg
